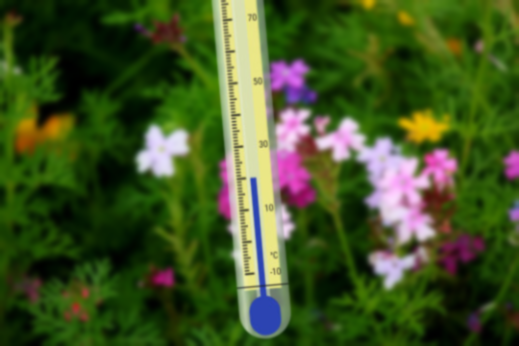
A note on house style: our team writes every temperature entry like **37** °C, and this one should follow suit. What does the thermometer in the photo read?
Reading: **20** °C
